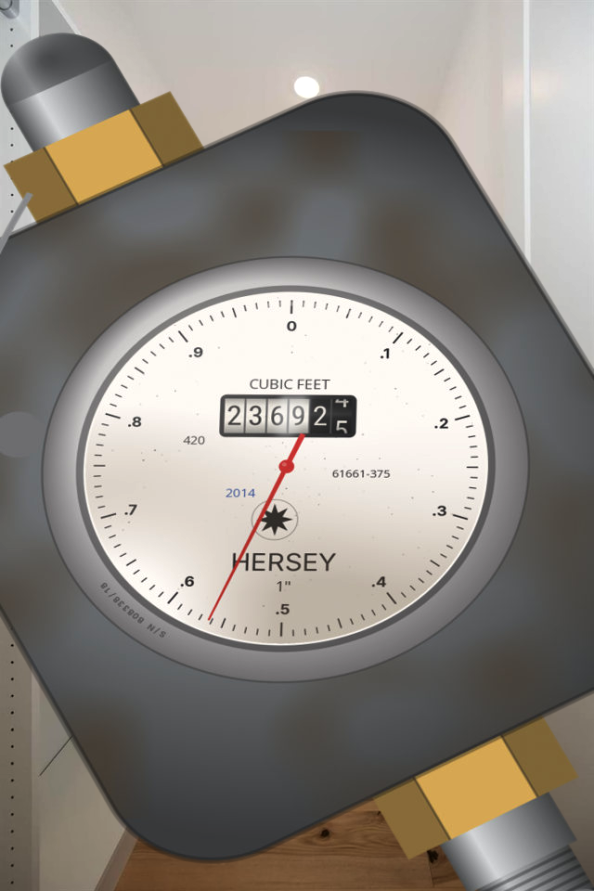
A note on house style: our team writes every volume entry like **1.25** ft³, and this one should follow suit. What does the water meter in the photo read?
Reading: **236924.56** ft³
